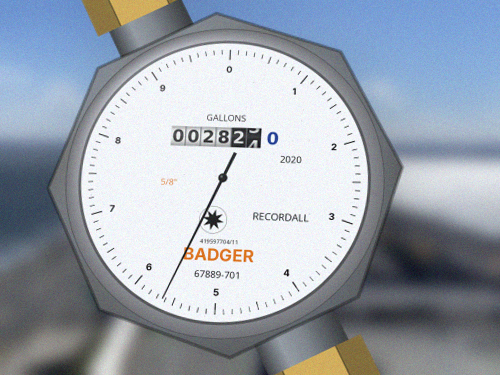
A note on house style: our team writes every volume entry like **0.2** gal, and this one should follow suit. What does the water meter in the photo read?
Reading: **28235.6** gal
